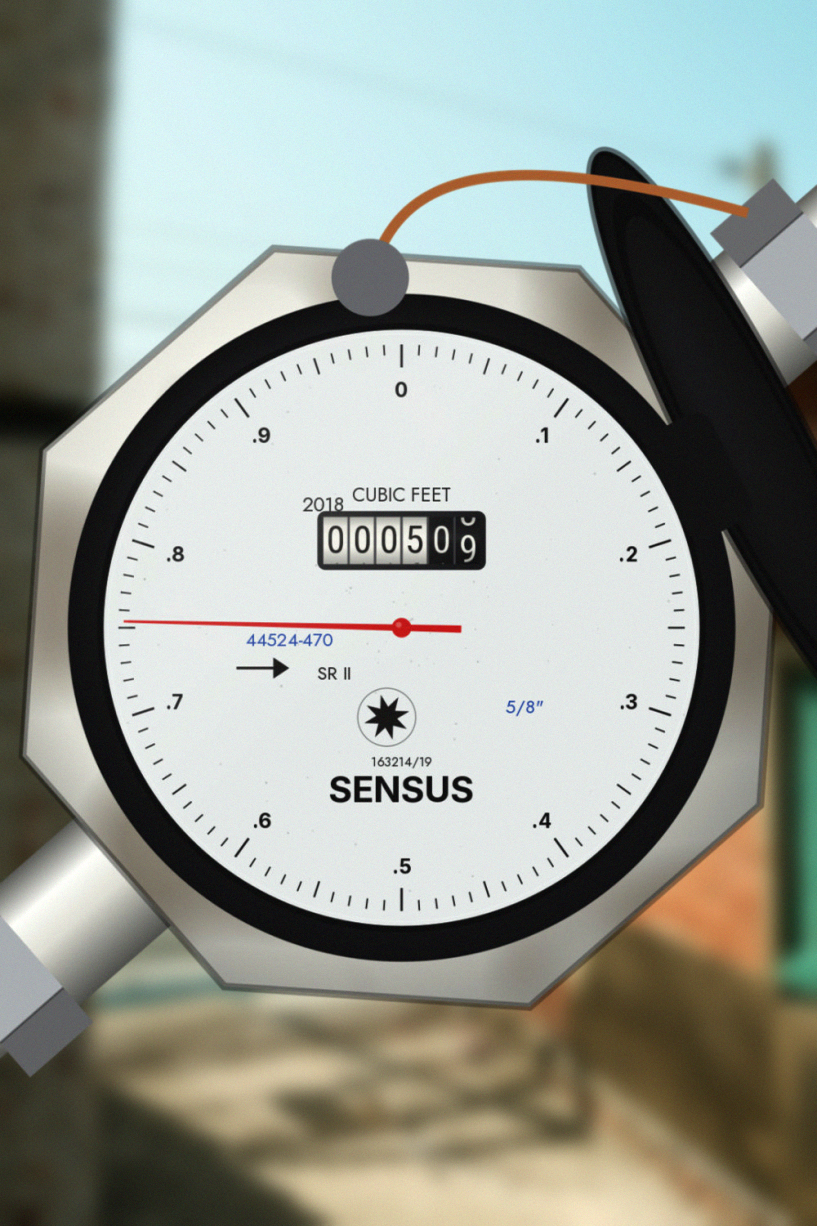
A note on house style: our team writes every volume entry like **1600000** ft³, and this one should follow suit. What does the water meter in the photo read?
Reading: **508.75** ft³
